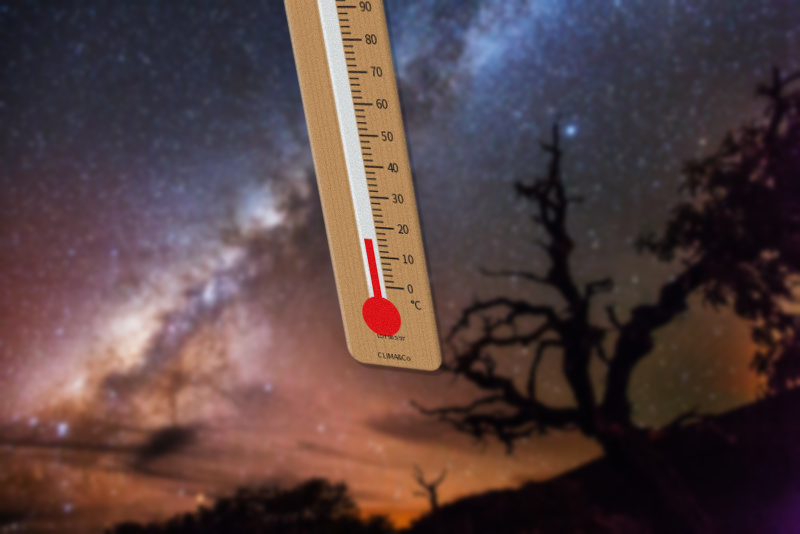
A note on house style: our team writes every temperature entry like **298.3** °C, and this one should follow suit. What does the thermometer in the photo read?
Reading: **16** °C
